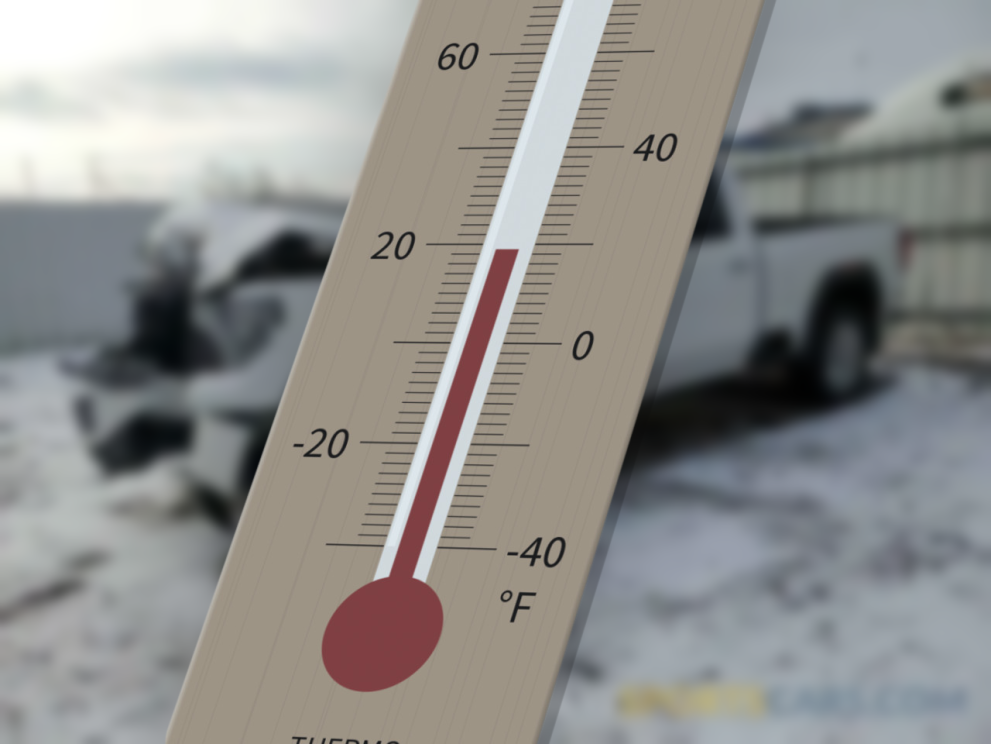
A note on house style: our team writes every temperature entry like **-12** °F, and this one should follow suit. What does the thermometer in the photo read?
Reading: **19** °F
